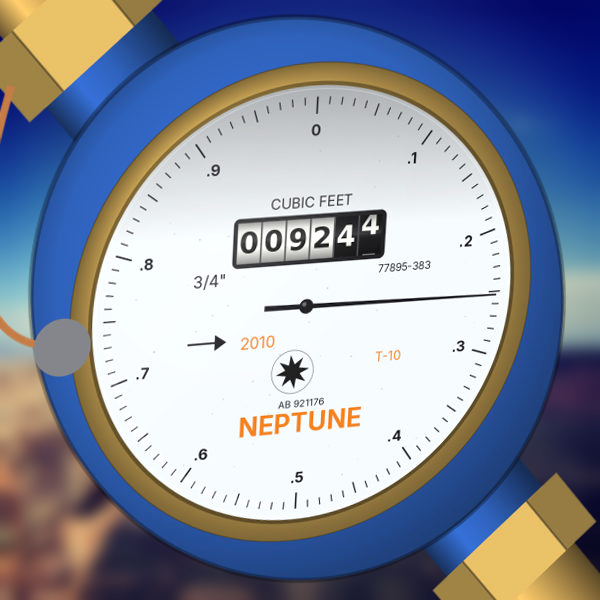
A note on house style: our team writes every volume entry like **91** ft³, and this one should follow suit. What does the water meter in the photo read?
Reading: **9244.25** ft³
